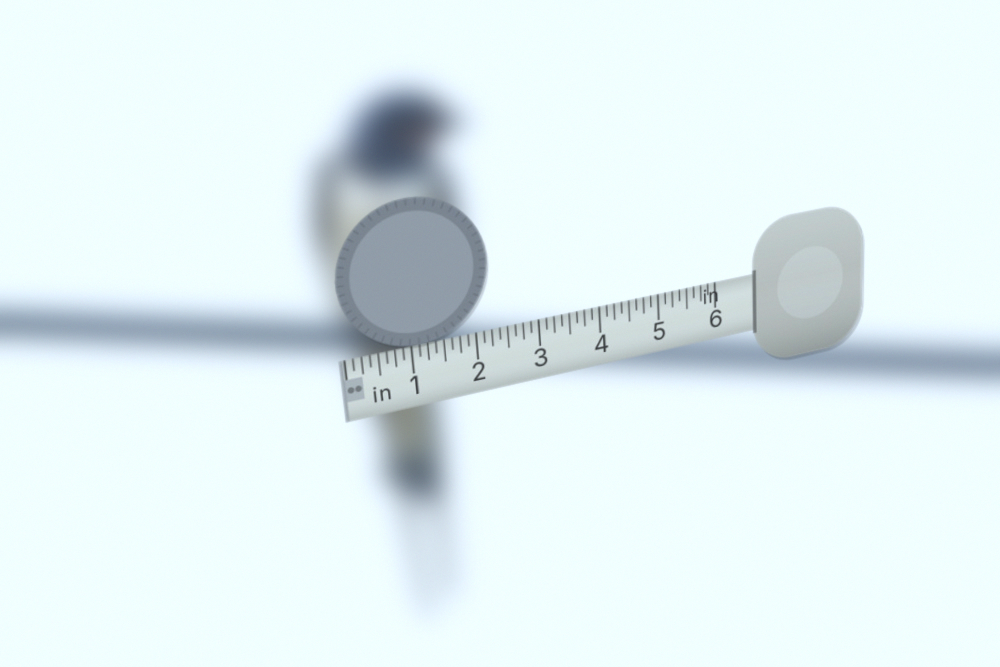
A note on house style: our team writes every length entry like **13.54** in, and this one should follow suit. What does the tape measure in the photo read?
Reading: **2.25** in
